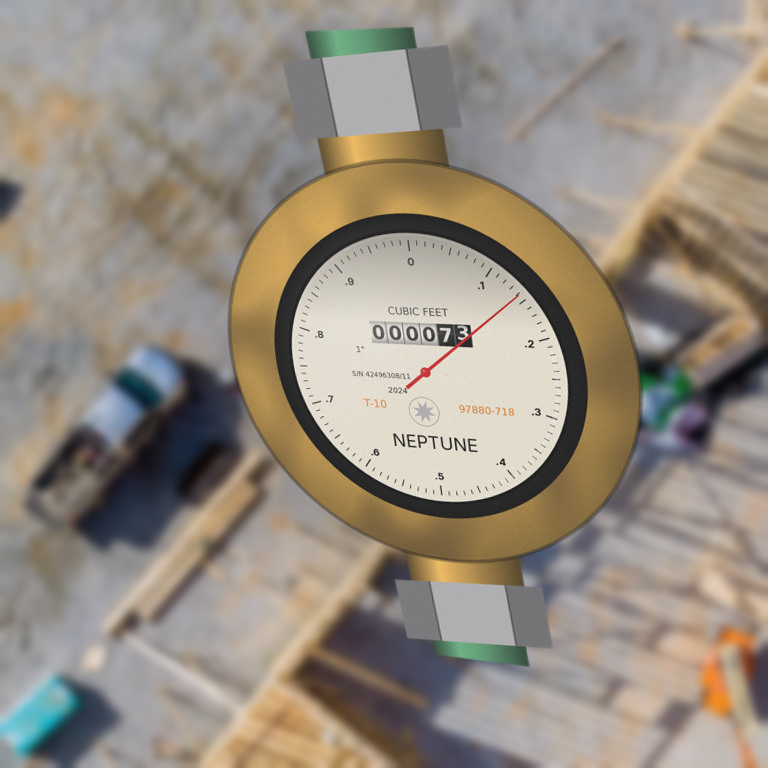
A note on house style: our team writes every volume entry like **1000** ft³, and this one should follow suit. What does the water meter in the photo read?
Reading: **73.14** ft³
